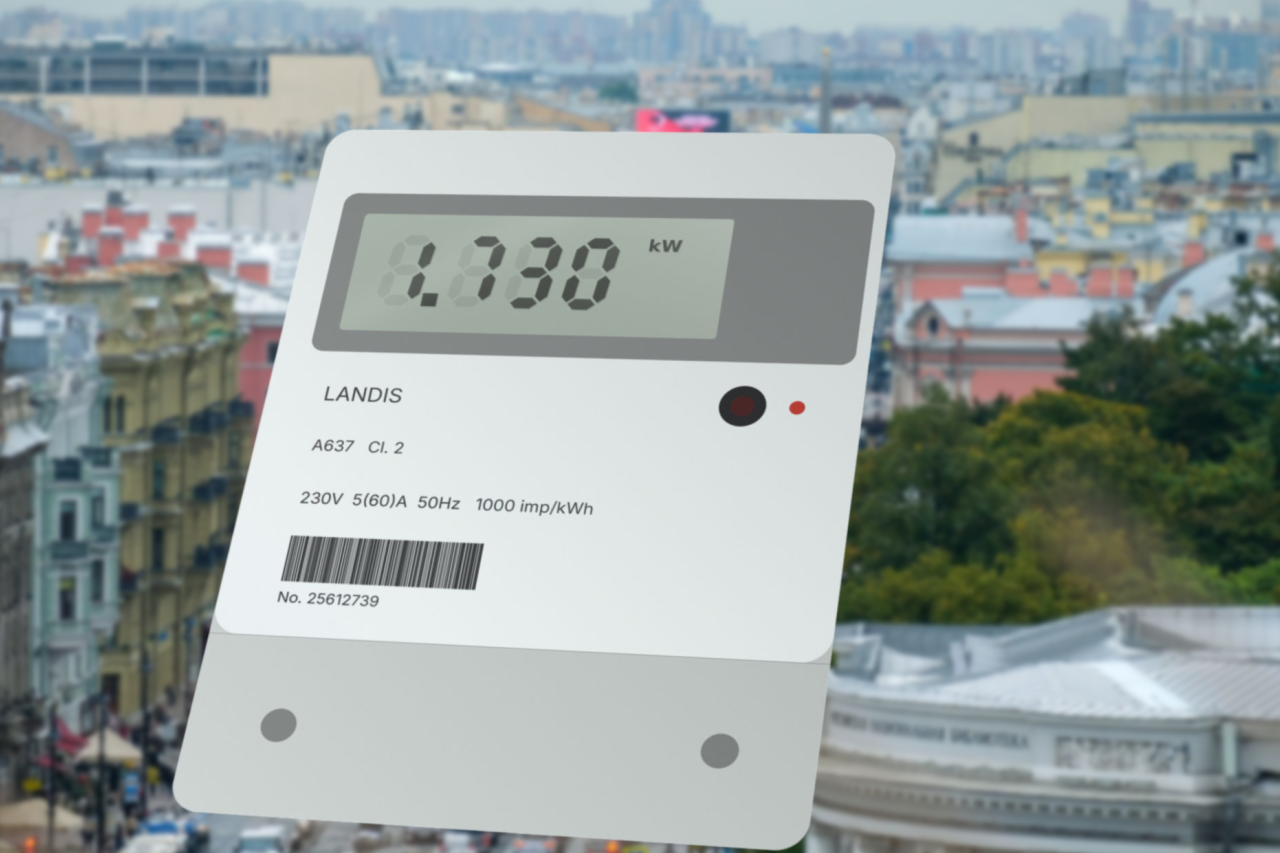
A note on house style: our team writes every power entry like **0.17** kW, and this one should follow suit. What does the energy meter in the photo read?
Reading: **1.730** kW
